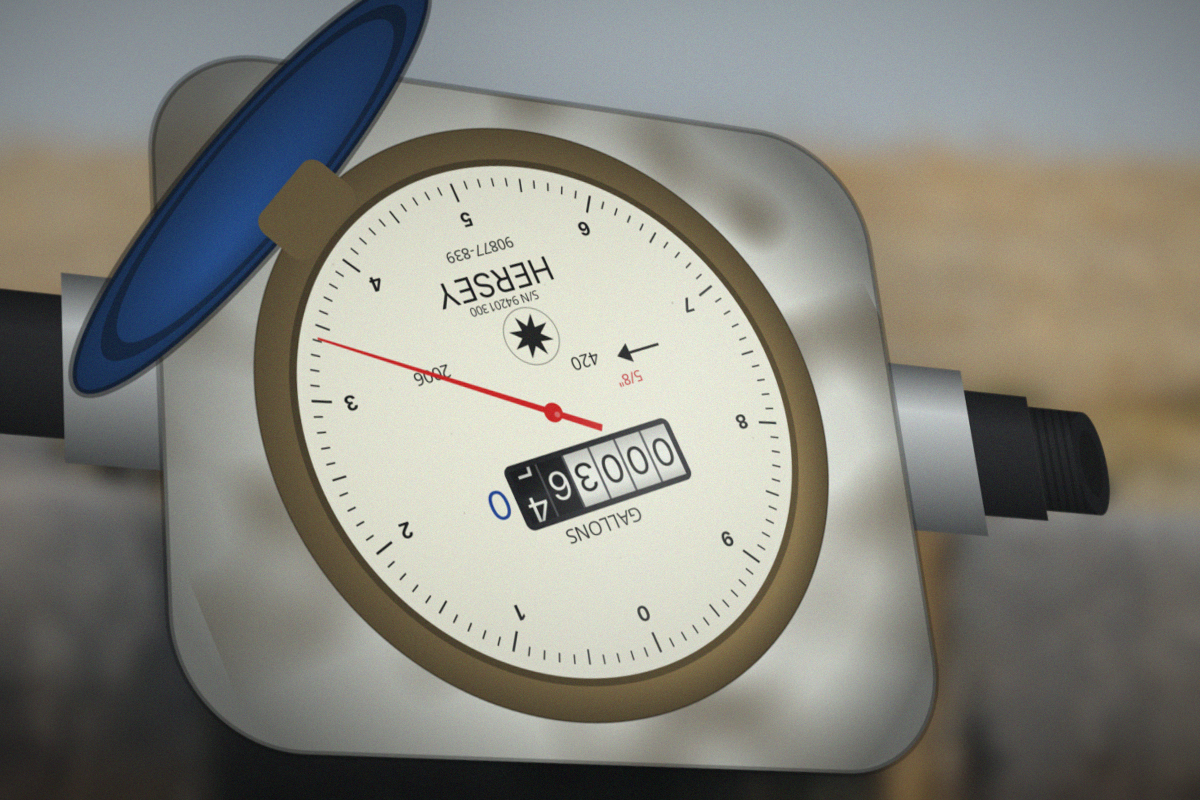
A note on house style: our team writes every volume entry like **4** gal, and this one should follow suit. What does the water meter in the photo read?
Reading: **3643.4** gal
